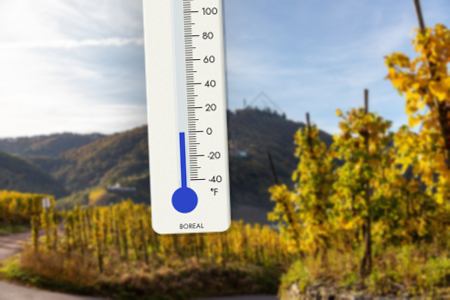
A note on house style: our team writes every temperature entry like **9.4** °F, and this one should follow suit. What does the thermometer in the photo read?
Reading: **0** °F
